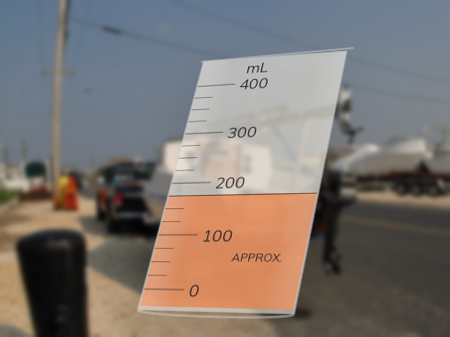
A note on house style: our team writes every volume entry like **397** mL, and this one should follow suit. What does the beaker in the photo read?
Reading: **175** mL
